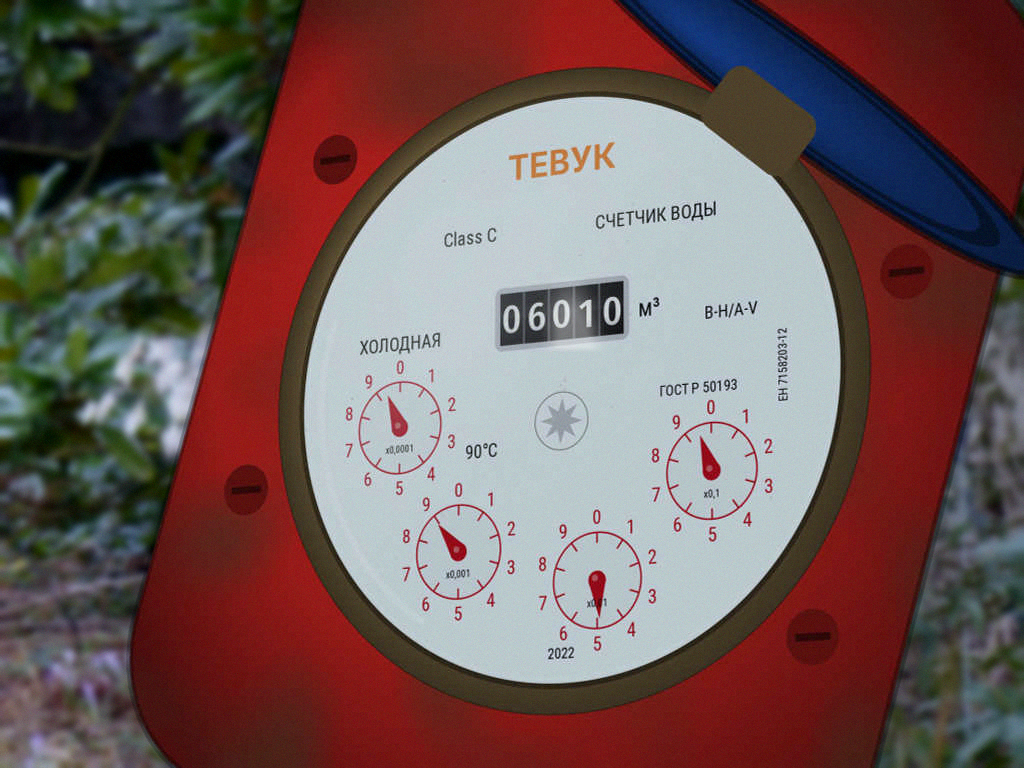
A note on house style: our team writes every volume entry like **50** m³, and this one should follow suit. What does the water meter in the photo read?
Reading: **6009.9489** m³
